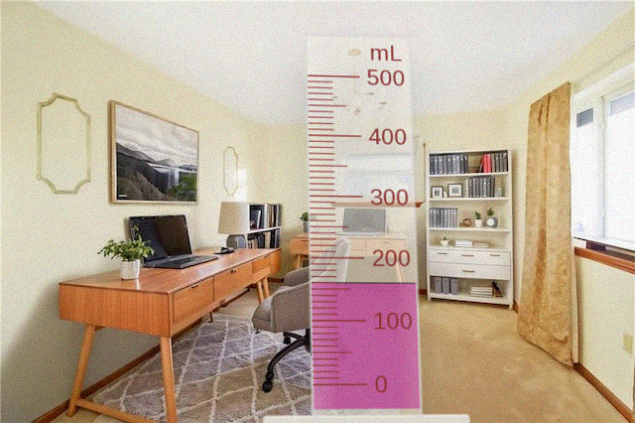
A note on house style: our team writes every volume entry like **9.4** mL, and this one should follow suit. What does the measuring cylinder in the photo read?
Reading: **160** mL
